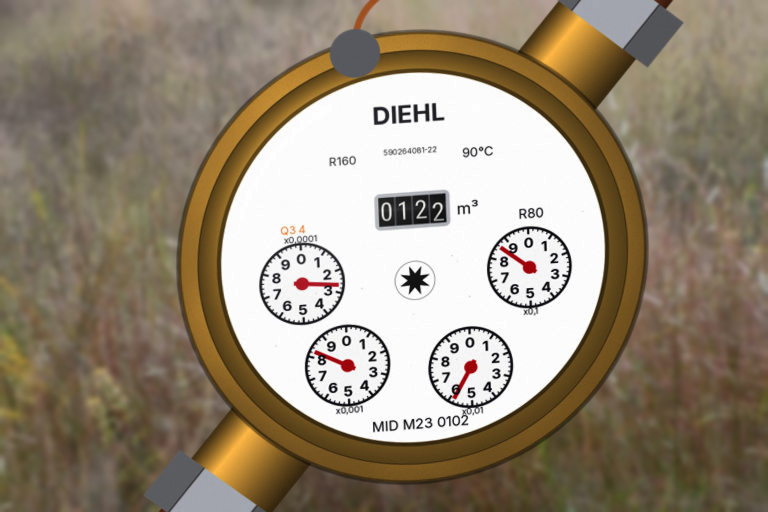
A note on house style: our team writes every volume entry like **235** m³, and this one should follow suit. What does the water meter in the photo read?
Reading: **121.8582** m³
